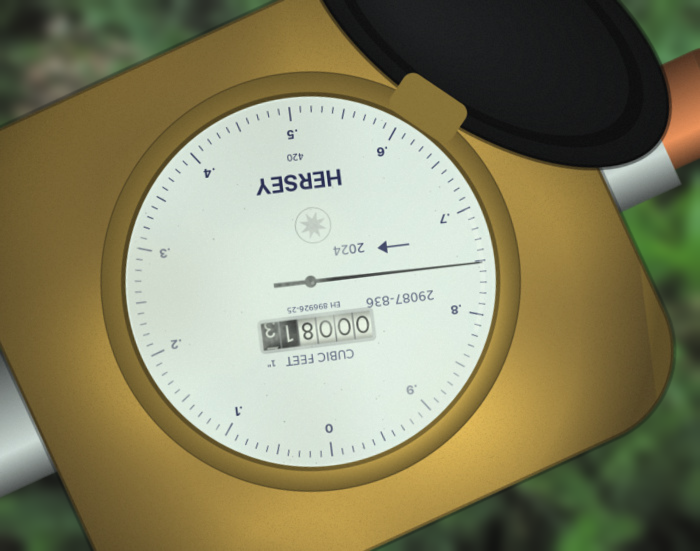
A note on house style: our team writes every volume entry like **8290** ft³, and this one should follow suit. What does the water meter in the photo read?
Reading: **812.75** ft³
